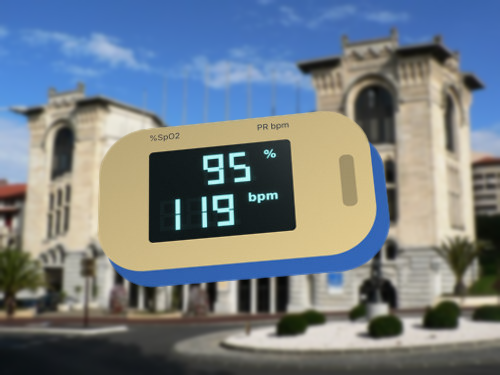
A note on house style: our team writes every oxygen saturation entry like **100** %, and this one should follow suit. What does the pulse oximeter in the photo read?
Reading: **95** %
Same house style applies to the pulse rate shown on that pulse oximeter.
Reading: **119** bpm
